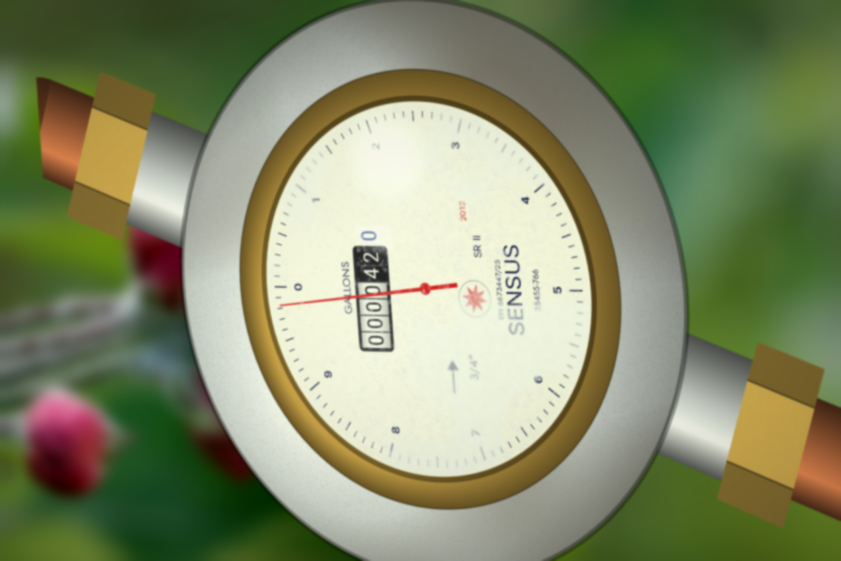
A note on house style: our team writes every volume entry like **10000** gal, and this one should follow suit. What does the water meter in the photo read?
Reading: **419.8** gal
